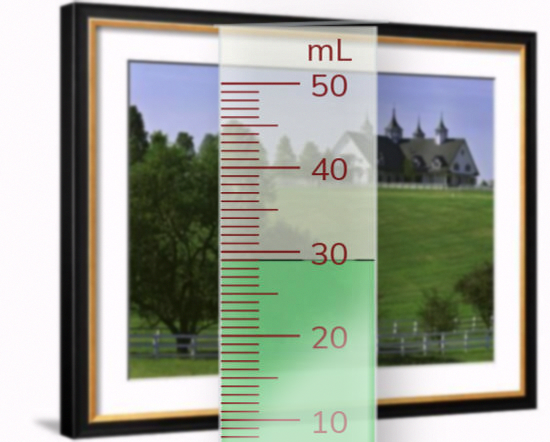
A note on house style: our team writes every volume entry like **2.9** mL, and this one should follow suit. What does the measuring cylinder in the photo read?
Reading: **29** mL
